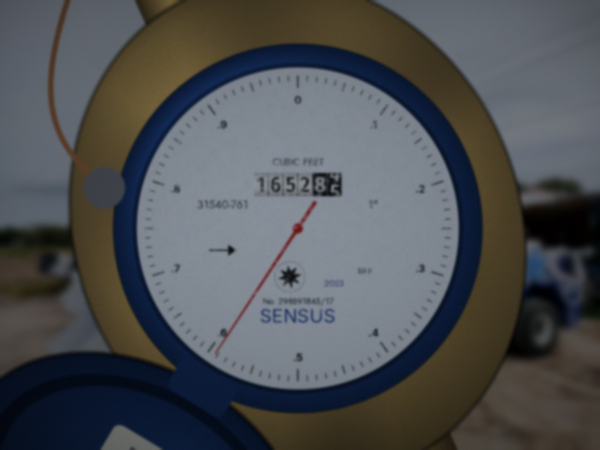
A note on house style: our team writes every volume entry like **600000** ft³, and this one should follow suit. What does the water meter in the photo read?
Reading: **165284.59** ft³
